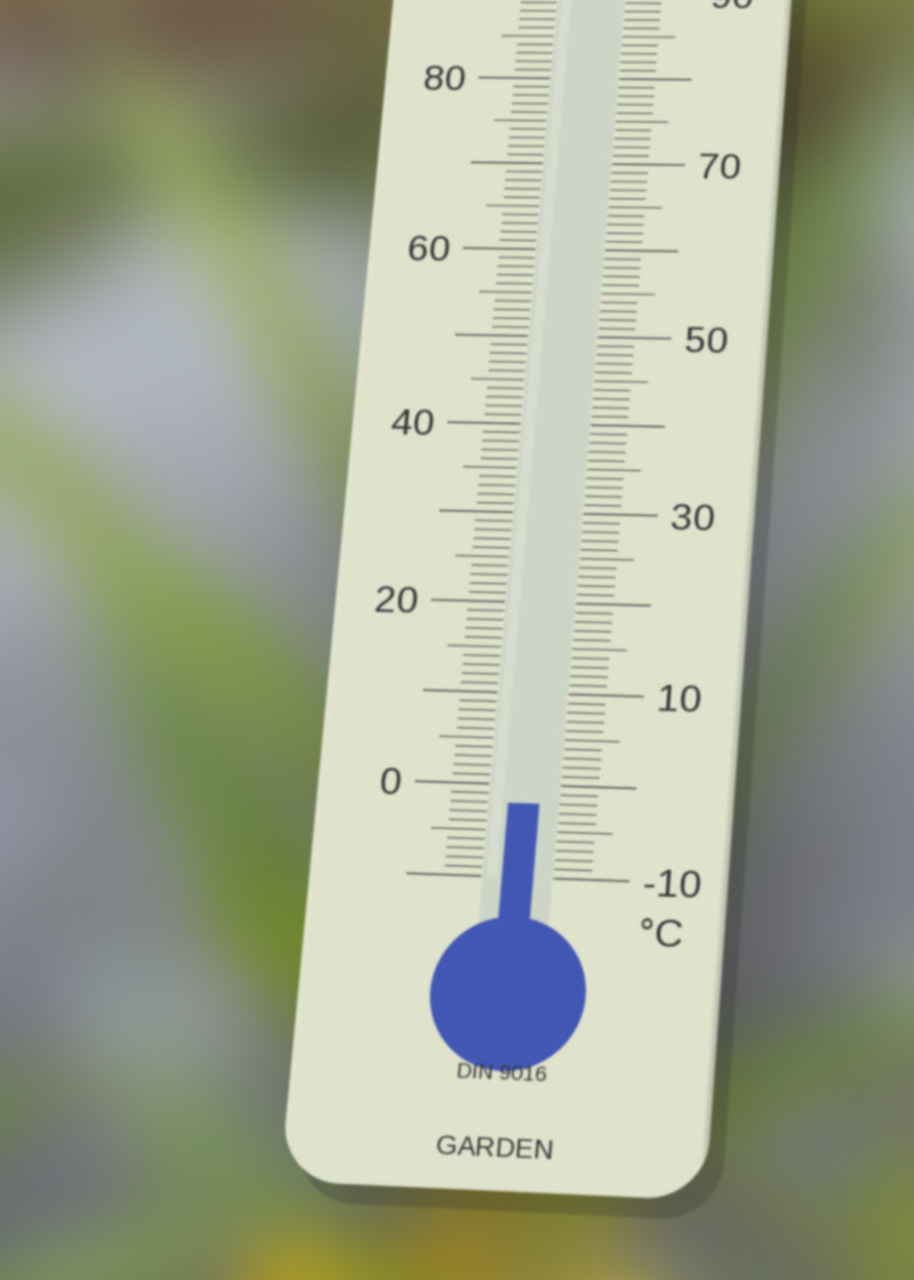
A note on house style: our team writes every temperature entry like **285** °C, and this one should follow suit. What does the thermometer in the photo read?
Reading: **-2** °C
